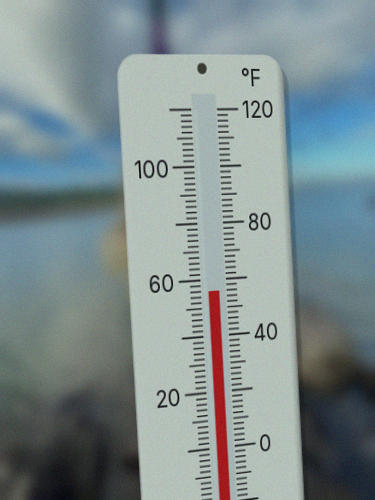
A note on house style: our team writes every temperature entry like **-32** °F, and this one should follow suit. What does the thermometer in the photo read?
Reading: **56** °F
